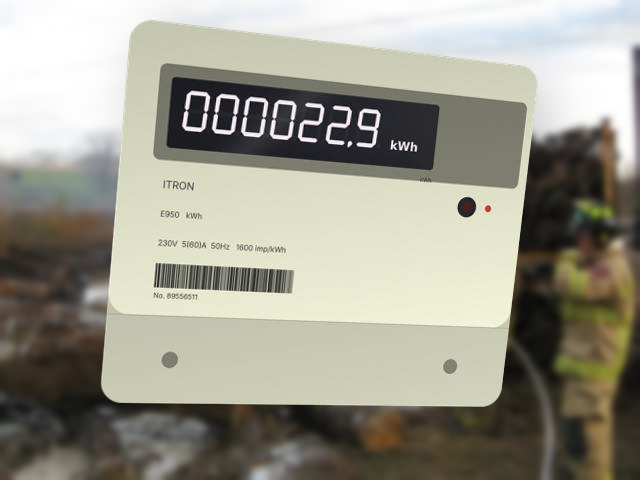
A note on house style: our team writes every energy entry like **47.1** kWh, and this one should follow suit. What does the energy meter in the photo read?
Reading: **22.9** kWh
